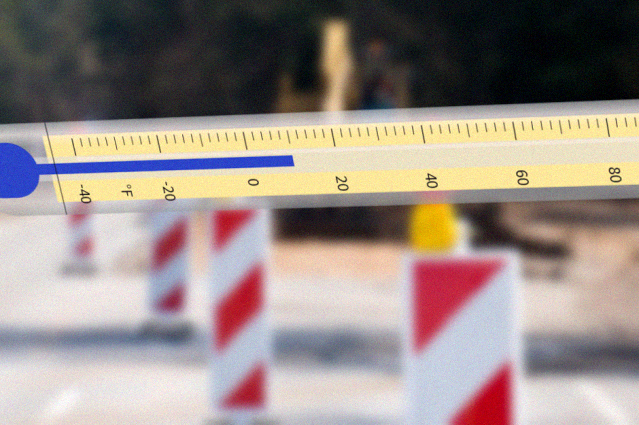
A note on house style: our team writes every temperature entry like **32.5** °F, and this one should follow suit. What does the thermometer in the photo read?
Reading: **10** °F
